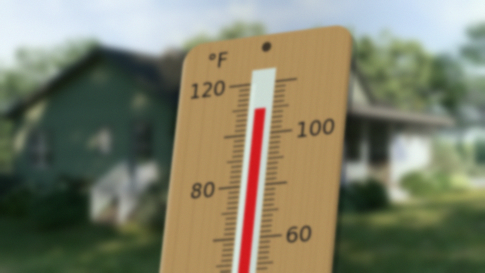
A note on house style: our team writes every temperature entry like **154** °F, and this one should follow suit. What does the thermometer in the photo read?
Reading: **110** °F
